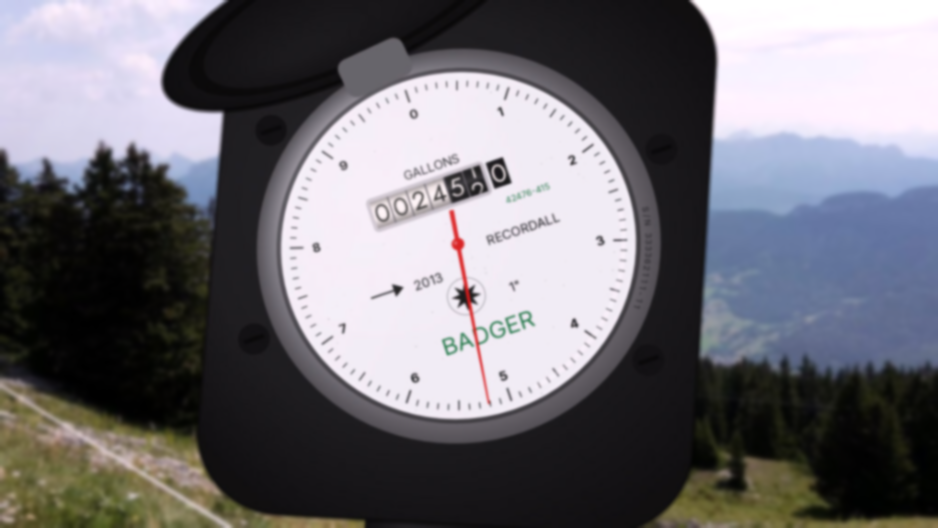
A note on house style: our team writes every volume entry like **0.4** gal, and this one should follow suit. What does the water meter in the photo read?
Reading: **24515.2** gal
